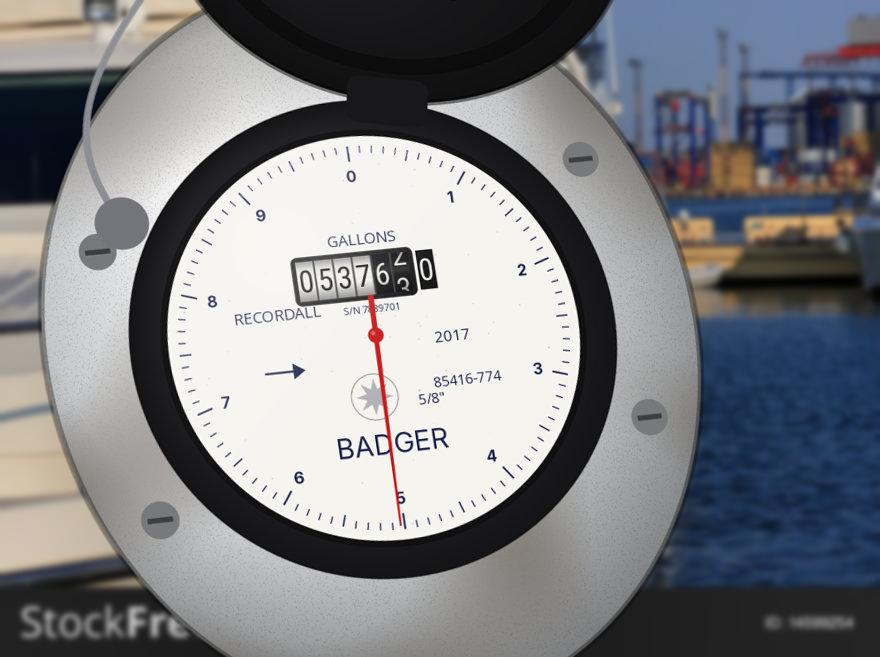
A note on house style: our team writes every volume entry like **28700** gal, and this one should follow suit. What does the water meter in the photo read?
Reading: **537625.0** gal
